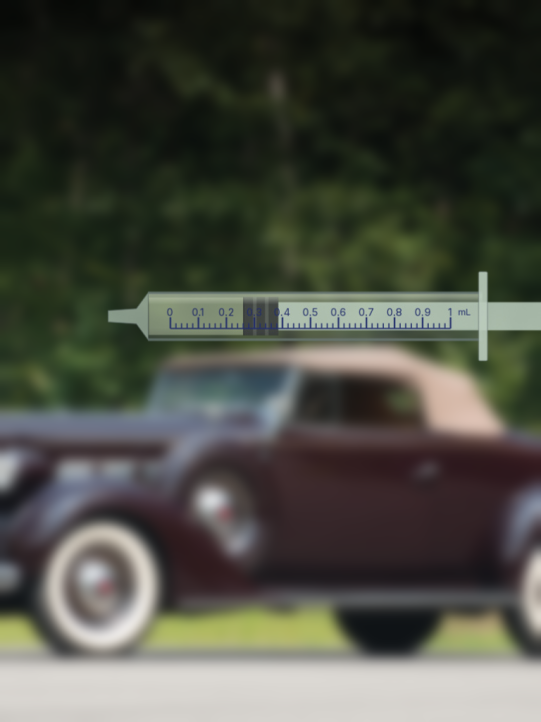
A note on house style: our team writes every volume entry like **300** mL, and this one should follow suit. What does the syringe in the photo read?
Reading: **0.26** mL
